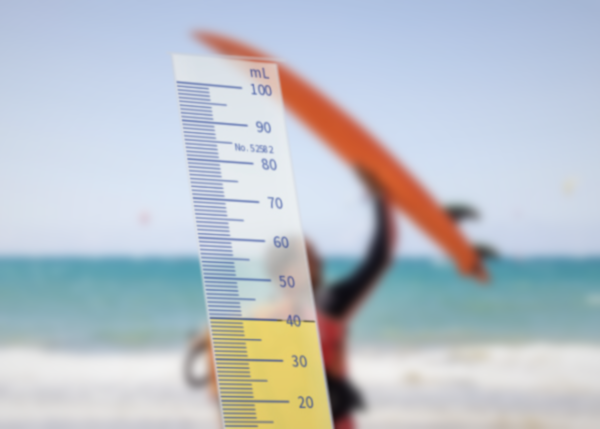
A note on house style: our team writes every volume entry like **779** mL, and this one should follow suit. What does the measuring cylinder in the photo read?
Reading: **40** mL
